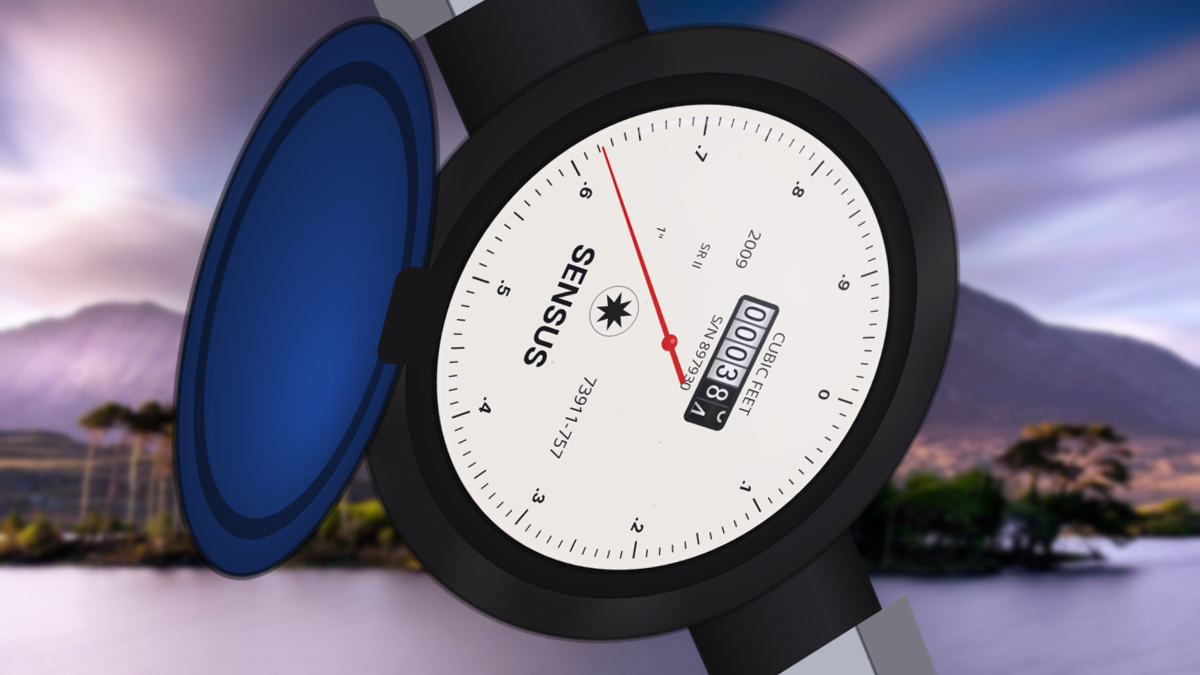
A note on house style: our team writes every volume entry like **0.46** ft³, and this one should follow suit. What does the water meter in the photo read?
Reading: **383.62** ft³
